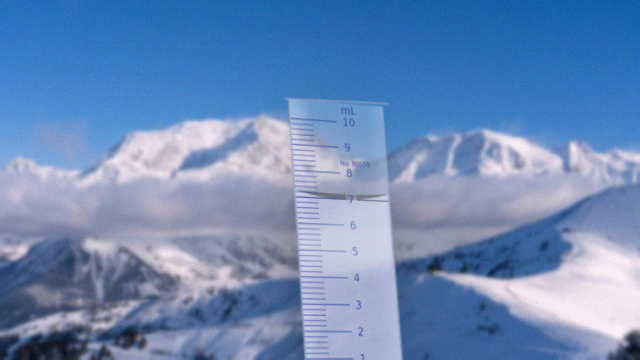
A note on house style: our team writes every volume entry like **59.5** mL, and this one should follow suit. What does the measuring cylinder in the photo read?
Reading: **7** mL
